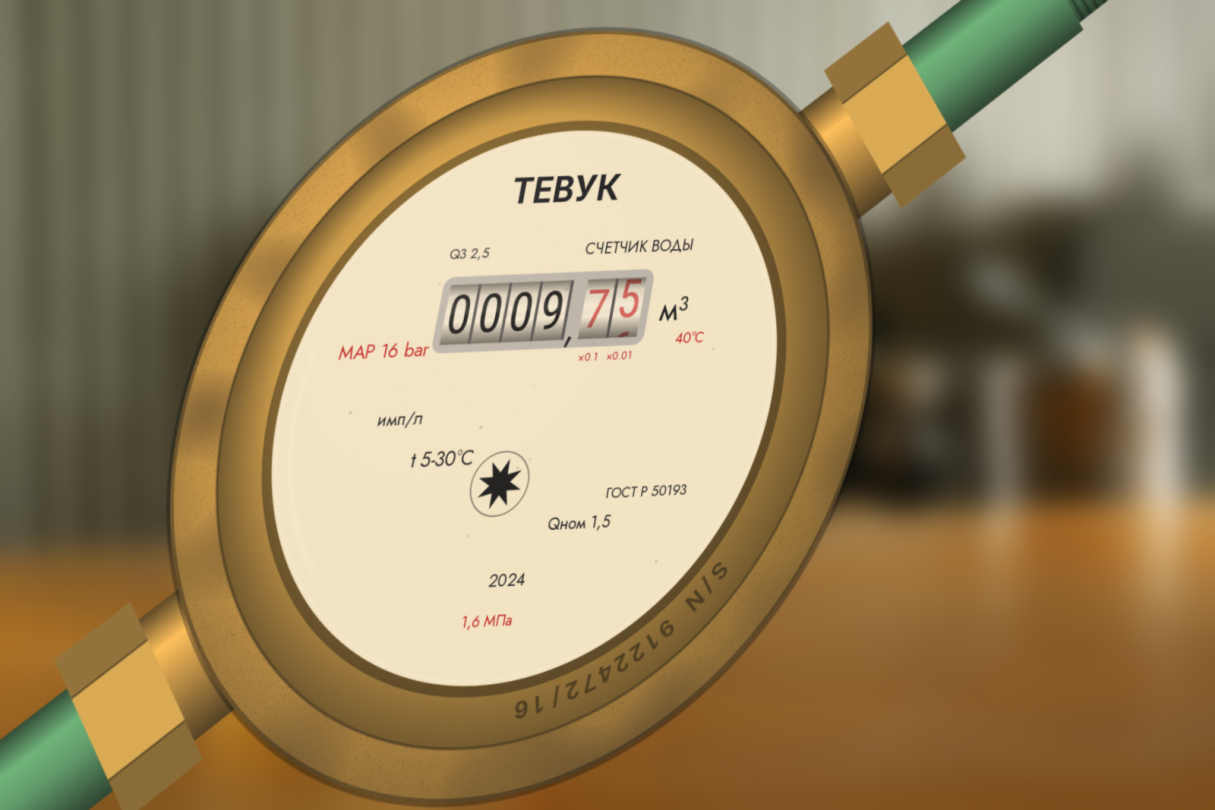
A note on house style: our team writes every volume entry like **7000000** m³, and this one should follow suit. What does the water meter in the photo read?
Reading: **9.75** m³
